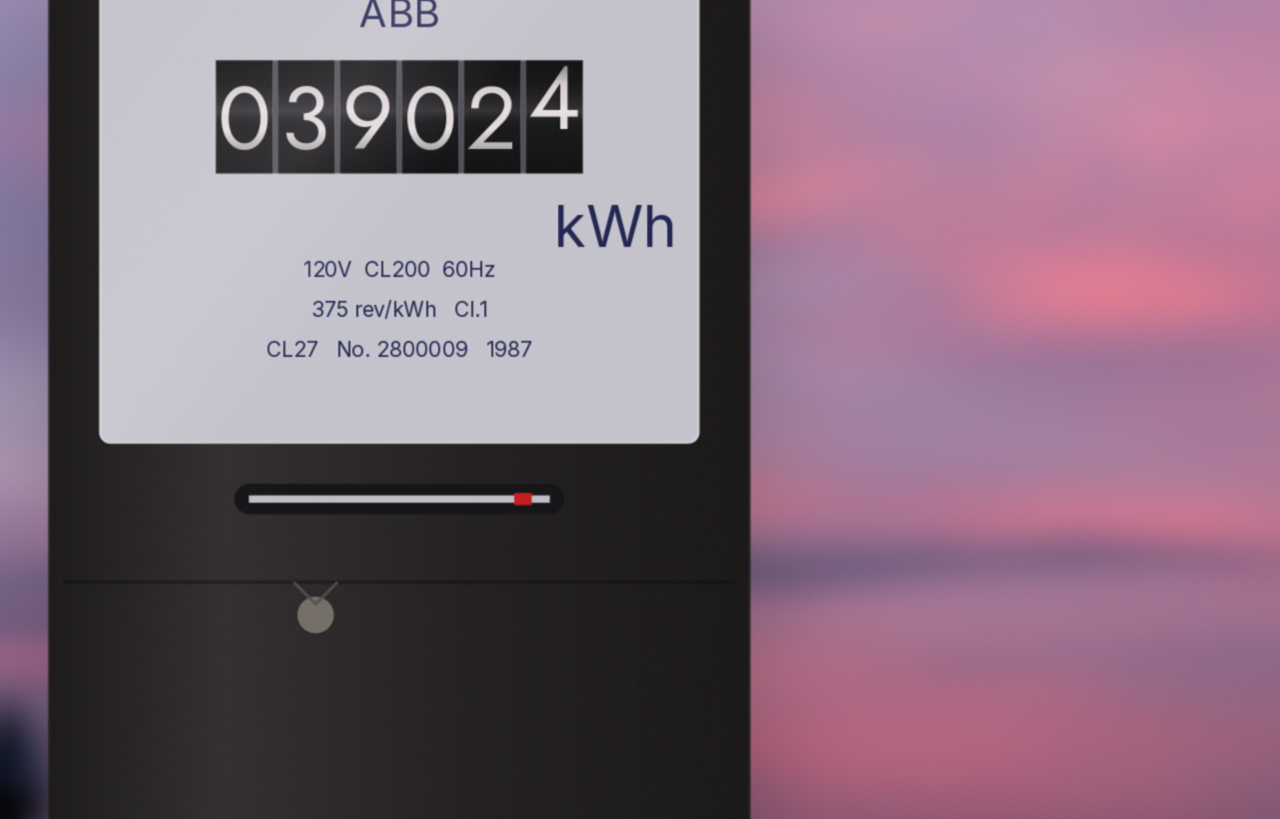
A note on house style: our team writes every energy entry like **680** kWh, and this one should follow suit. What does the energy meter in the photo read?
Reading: **39024** kWh
